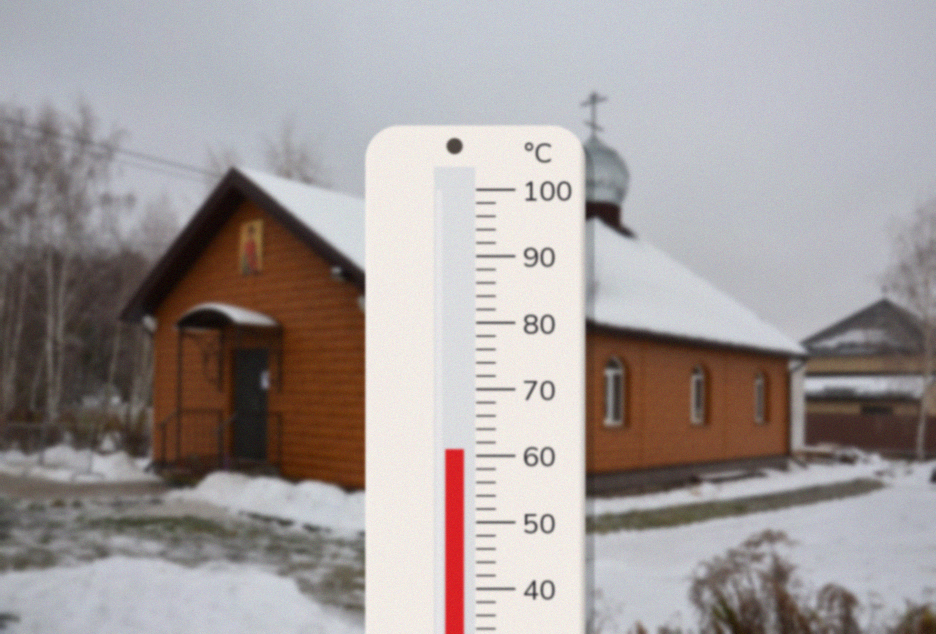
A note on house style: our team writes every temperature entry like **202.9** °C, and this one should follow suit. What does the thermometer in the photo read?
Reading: **61** °C
